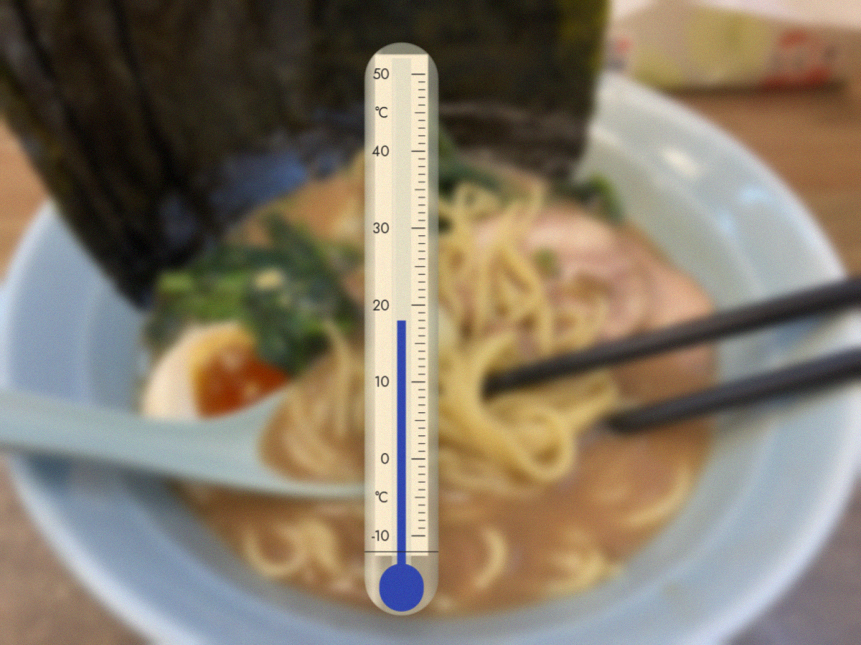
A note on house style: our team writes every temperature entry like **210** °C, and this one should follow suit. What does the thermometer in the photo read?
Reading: **18** °C
